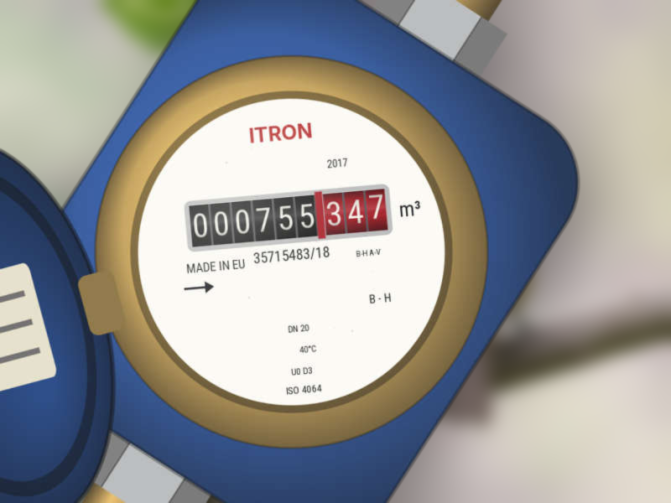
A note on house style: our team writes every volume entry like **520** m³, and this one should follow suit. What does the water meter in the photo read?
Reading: **755.347** m³
